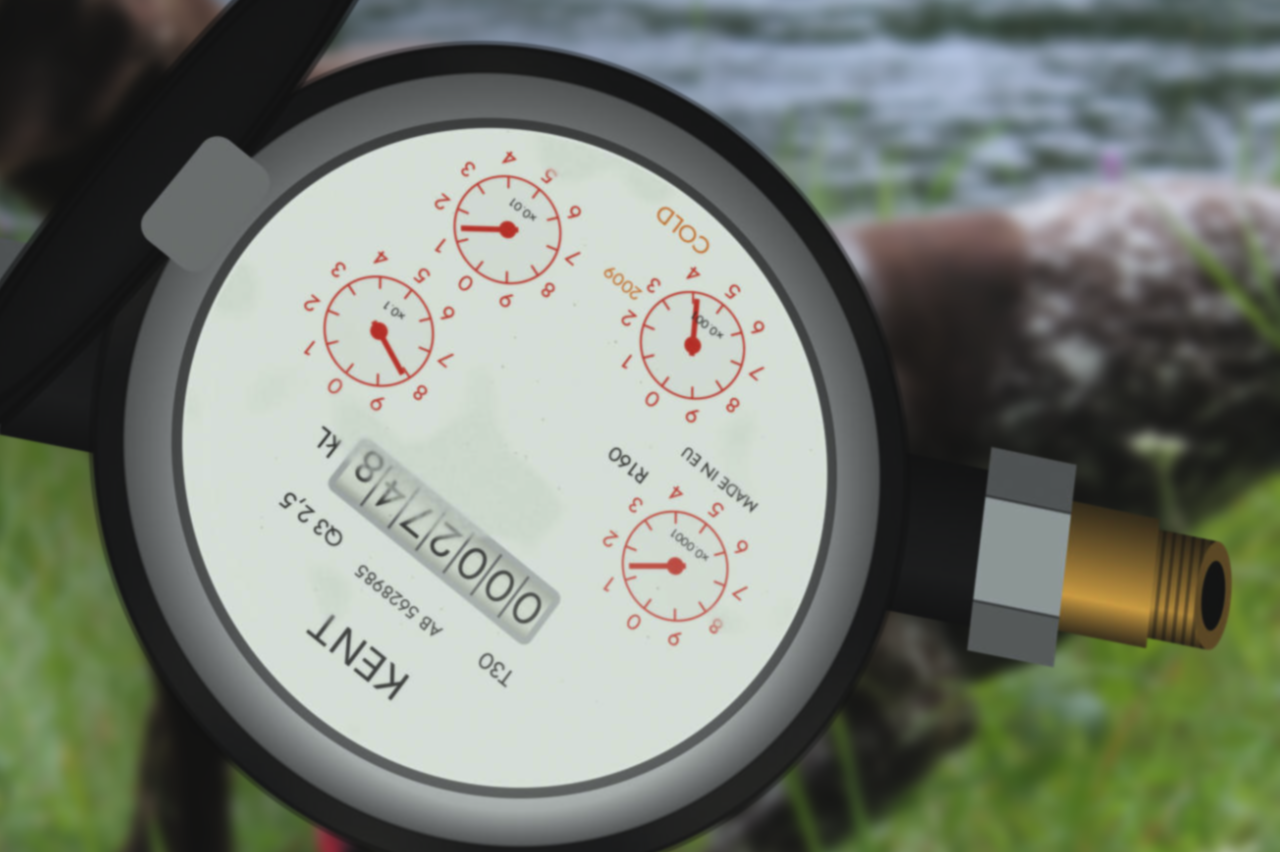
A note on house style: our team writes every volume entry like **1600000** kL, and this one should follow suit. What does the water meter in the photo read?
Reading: **2747.8141** kL
